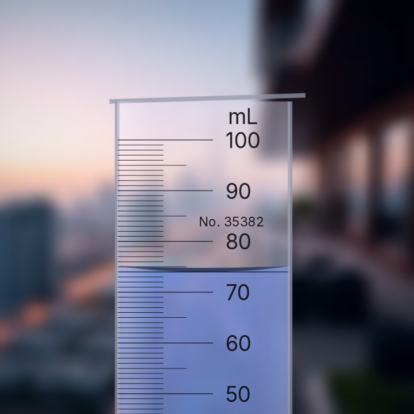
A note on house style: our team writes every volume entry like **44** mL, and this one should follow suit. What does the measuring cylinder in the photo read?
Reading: **74** mL
